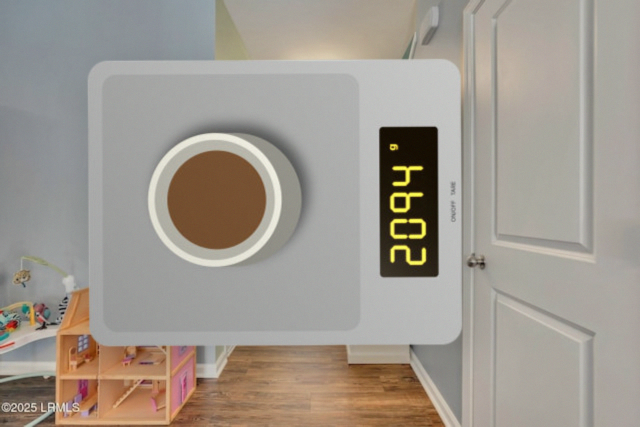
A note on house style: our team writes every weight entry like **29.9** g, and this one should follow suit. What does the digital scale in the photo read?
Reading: **2094** g
